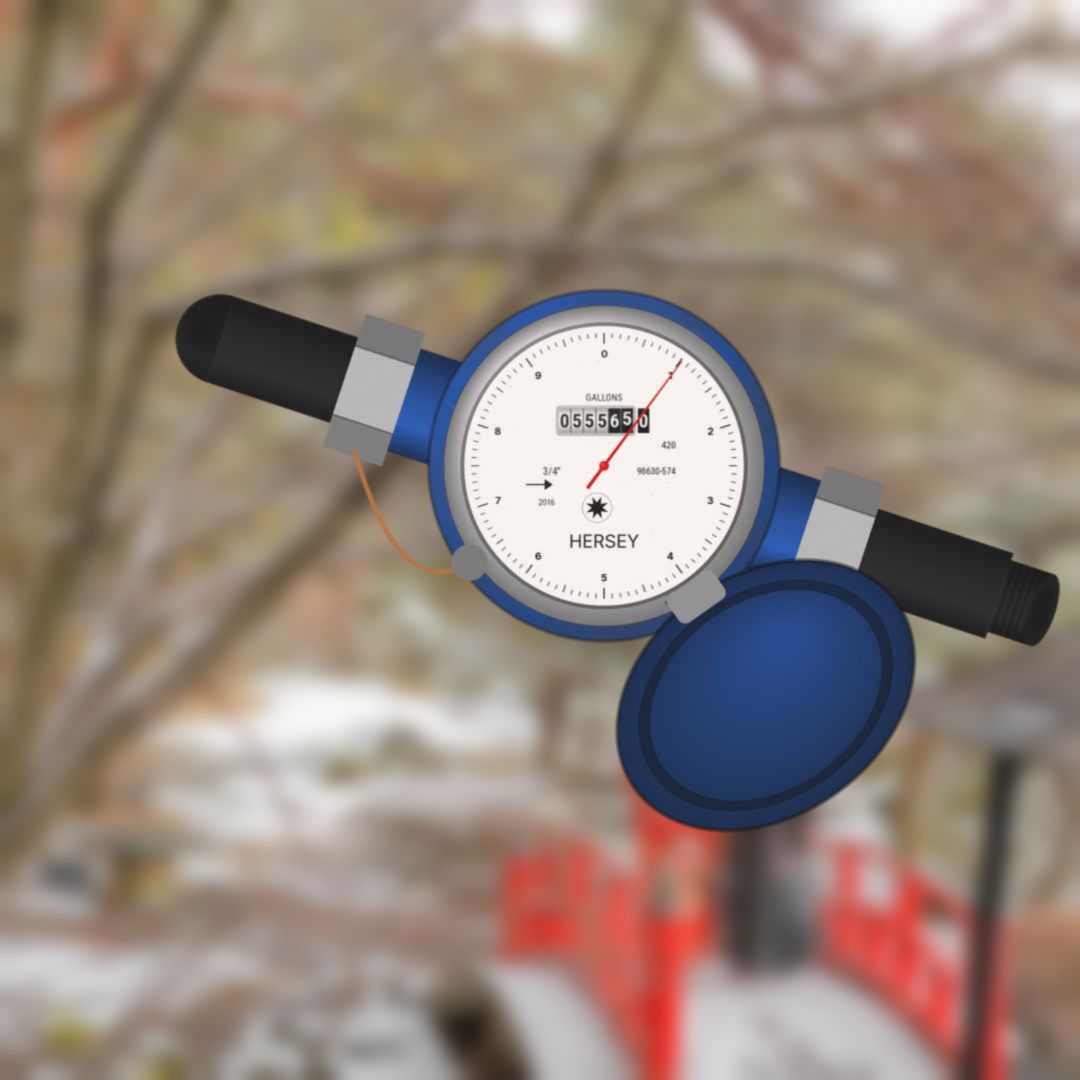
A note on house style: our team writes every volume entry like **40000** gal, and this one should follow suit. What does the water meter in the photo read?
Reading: **555651.0** gal
